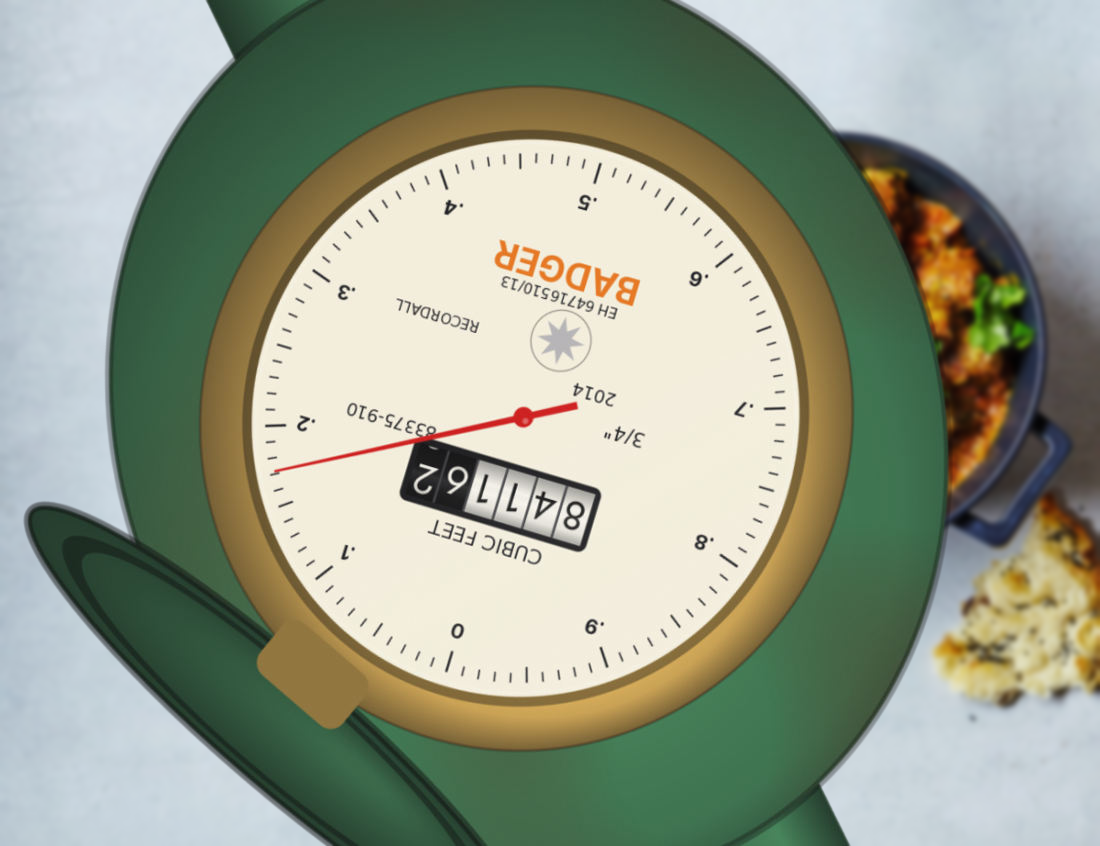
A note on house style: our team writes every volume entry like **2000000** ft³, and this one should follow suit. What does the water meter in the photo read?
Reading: **841162.17** ft³
